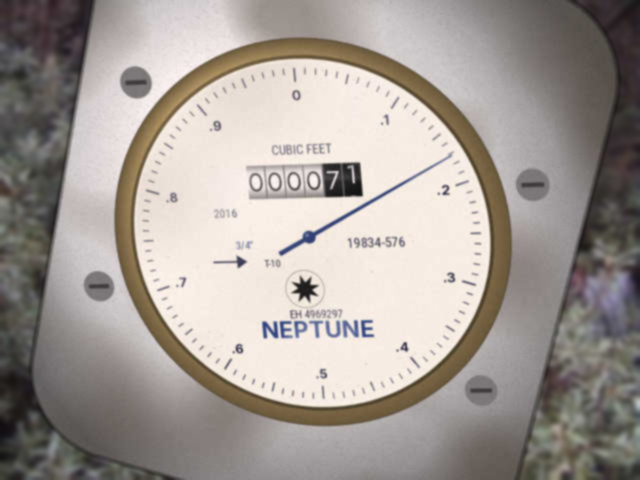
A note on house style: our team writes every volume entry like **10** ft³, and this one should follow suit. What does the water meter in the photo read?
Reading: **71.17** ft³
